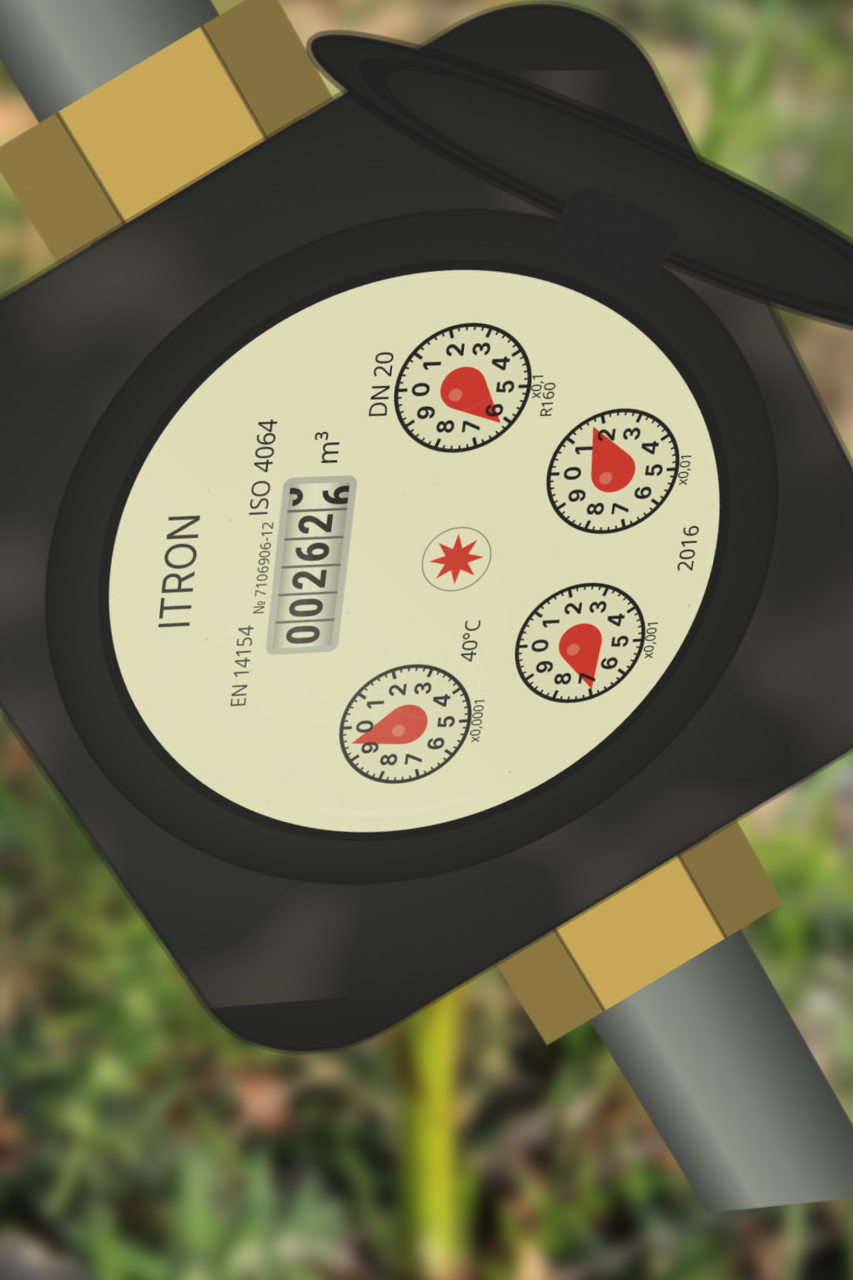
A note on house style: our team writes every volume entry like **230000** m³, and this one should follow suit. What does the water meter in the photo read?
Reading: **2625.6169** m³
